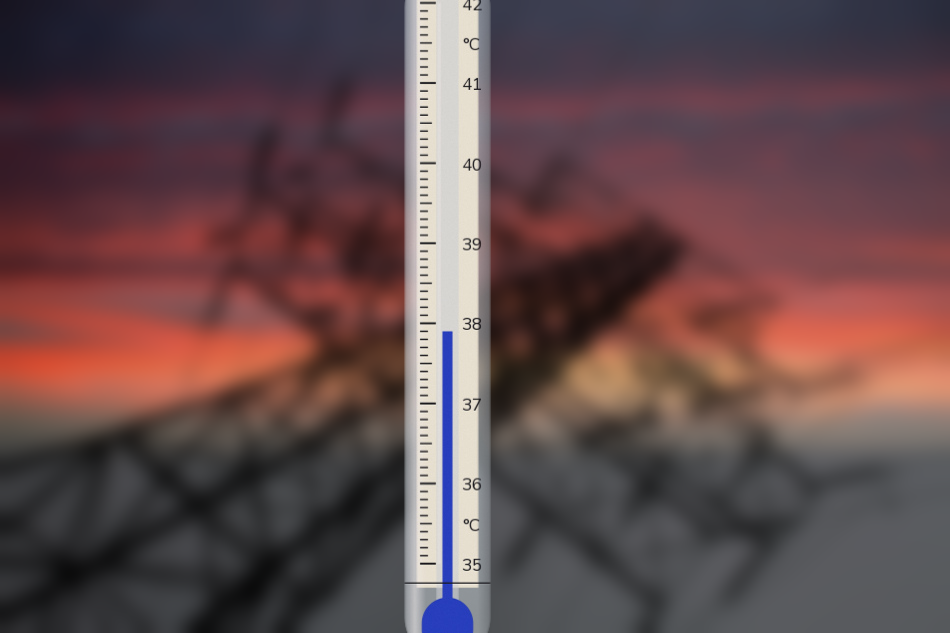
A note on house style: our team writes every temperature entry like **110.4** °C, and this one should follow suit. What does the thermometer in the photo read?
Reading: **37.9** °C
